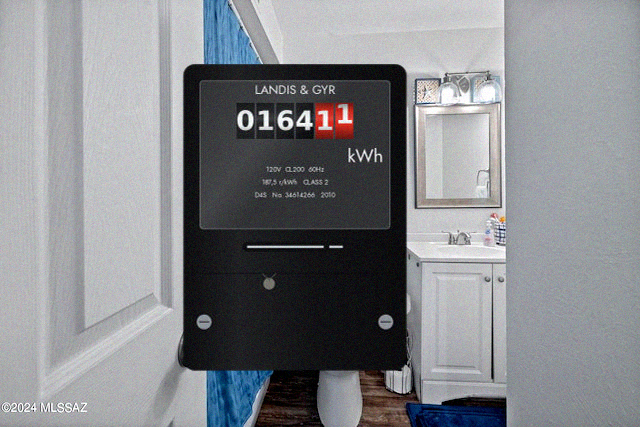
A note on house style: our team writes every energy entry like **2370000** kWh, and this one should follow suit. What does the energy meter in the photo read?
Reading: **164.11** kWh
